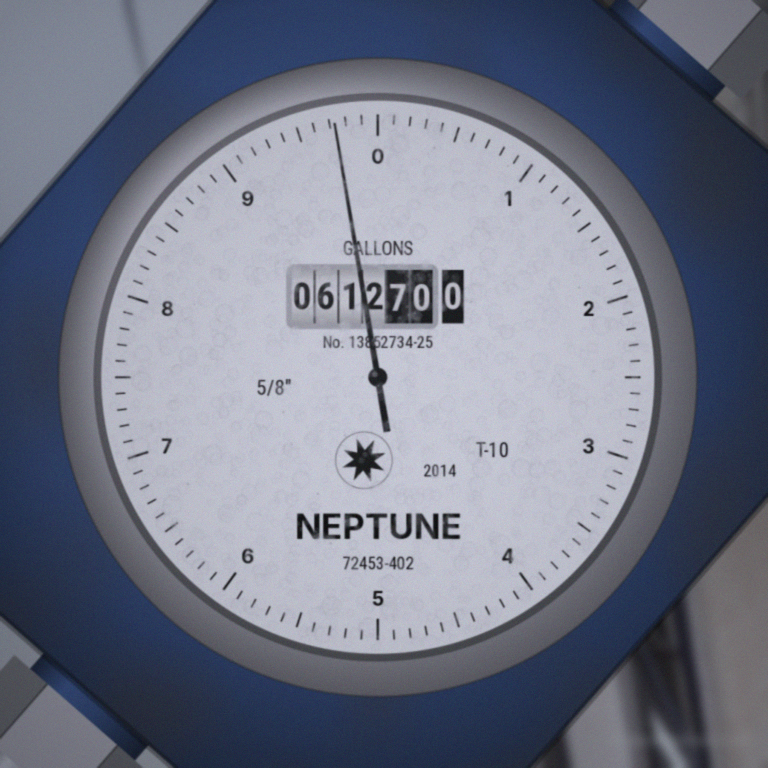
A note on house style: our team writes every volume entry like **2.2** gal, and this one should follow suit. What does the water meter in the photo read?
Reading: **612699.7** gal
